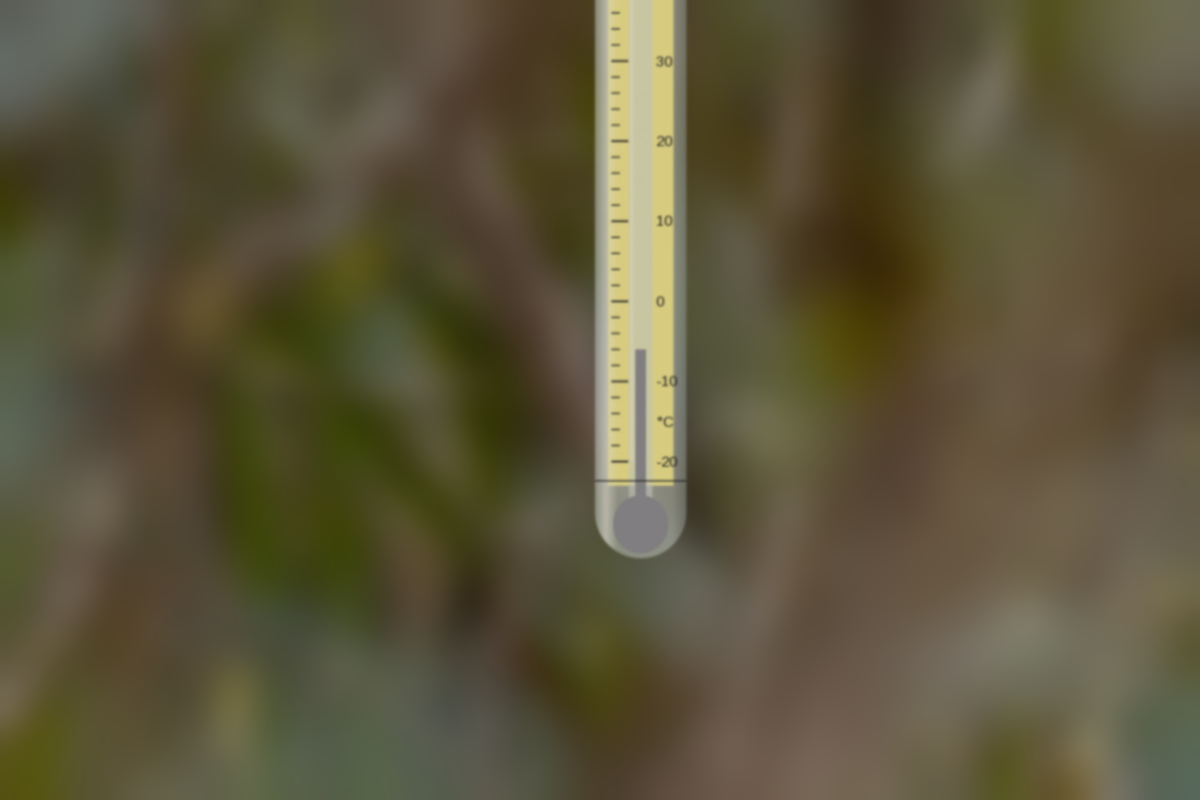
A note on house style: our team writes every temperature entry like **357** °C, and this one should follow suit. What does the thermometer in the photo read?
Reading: **-6** °C
